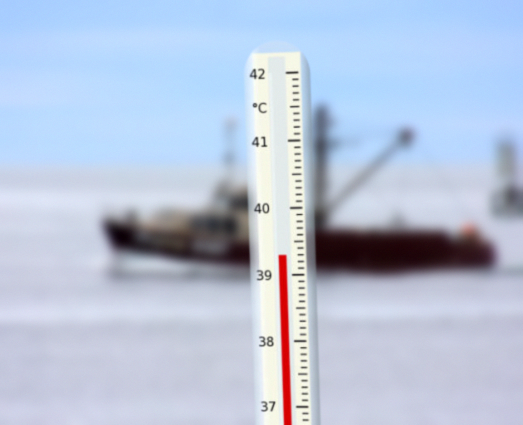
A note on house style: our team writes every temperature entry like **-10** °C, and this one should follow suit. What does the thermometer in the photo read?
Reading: **39.3** °C
